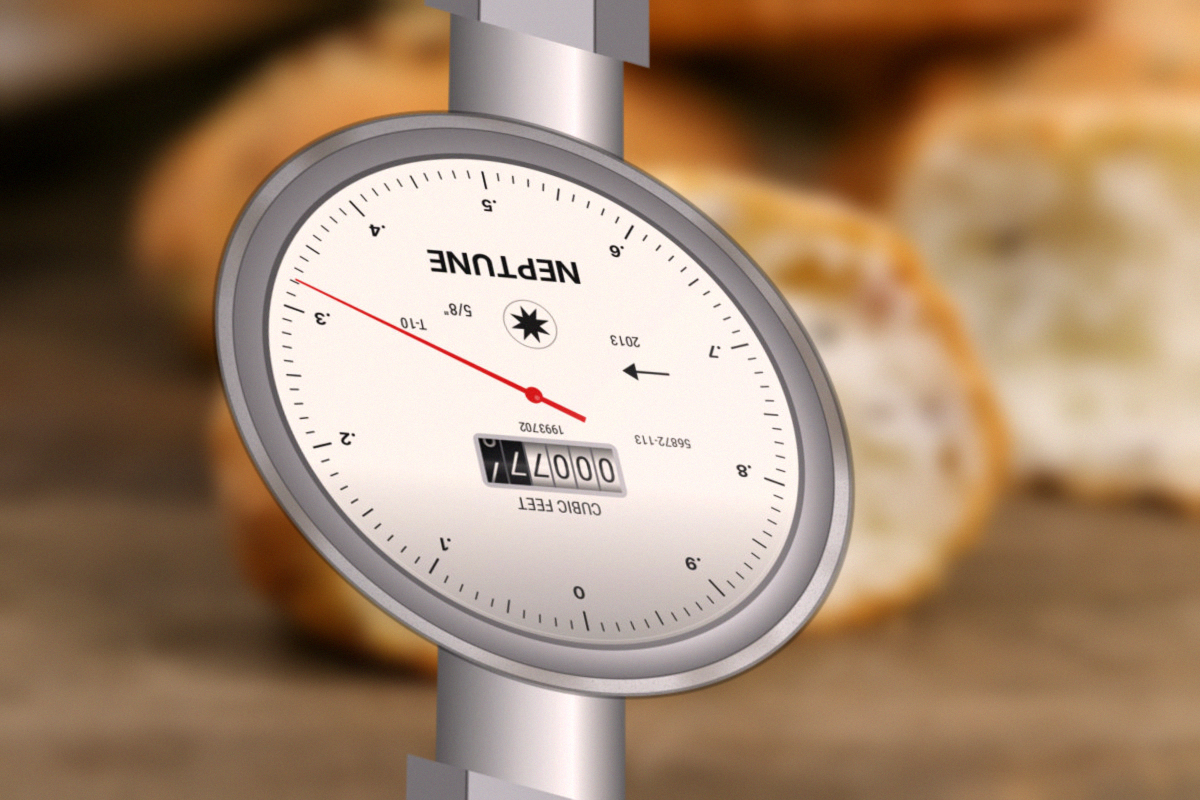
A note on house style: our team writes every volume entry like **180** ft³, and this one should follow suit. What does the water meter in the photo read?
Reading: **777.32** ft³
